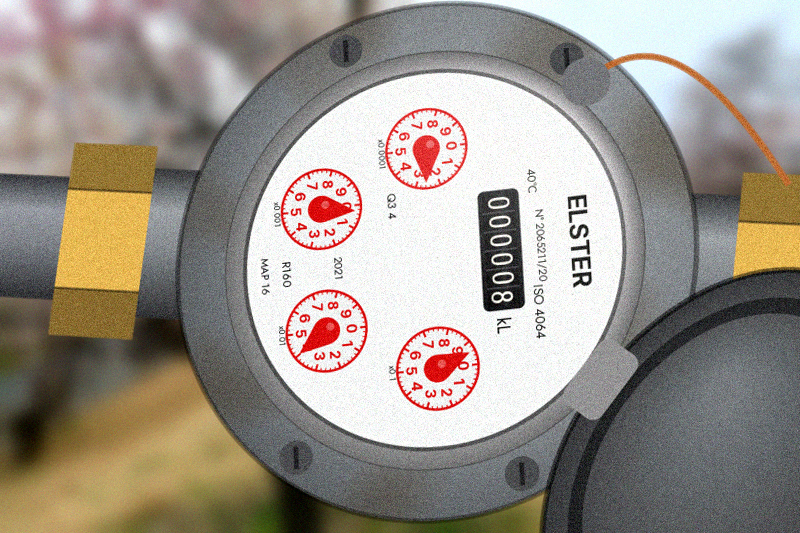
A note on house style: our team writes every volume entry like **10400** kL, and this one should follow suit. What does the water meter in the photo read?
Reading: **7.9402** kL
